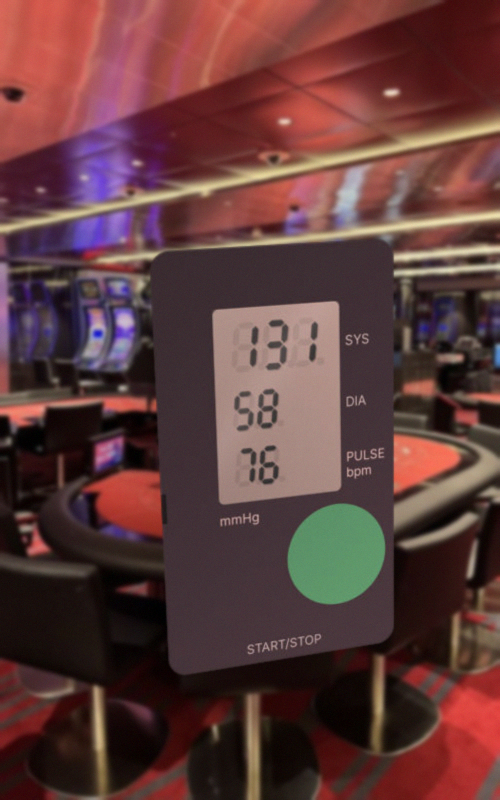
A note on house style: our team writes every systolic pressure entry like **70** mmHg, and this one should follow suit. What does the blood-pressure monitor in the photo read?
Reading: **131** mmHg
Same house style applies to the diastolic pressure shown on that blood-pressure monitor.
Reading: **58** mmHg
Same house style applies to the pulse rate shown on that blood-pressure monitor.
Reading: **76** bpm
